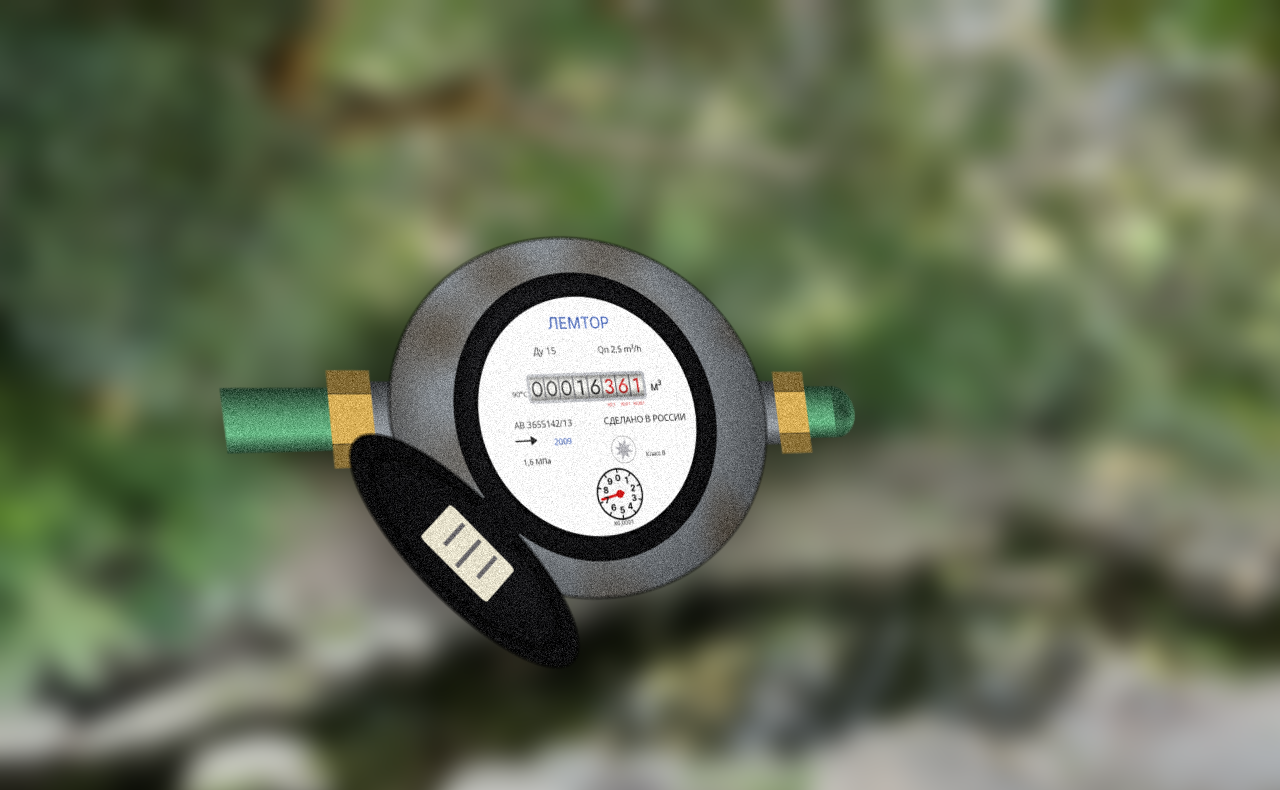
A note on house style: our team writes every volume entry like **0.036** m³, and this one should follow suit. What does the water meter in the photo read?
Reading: **16.3617** m³
